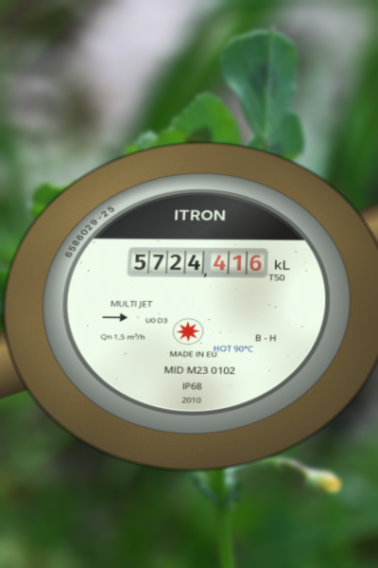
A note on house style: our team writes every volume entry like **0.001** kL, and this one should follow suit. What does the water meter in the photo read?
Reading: **5724.416** kL
